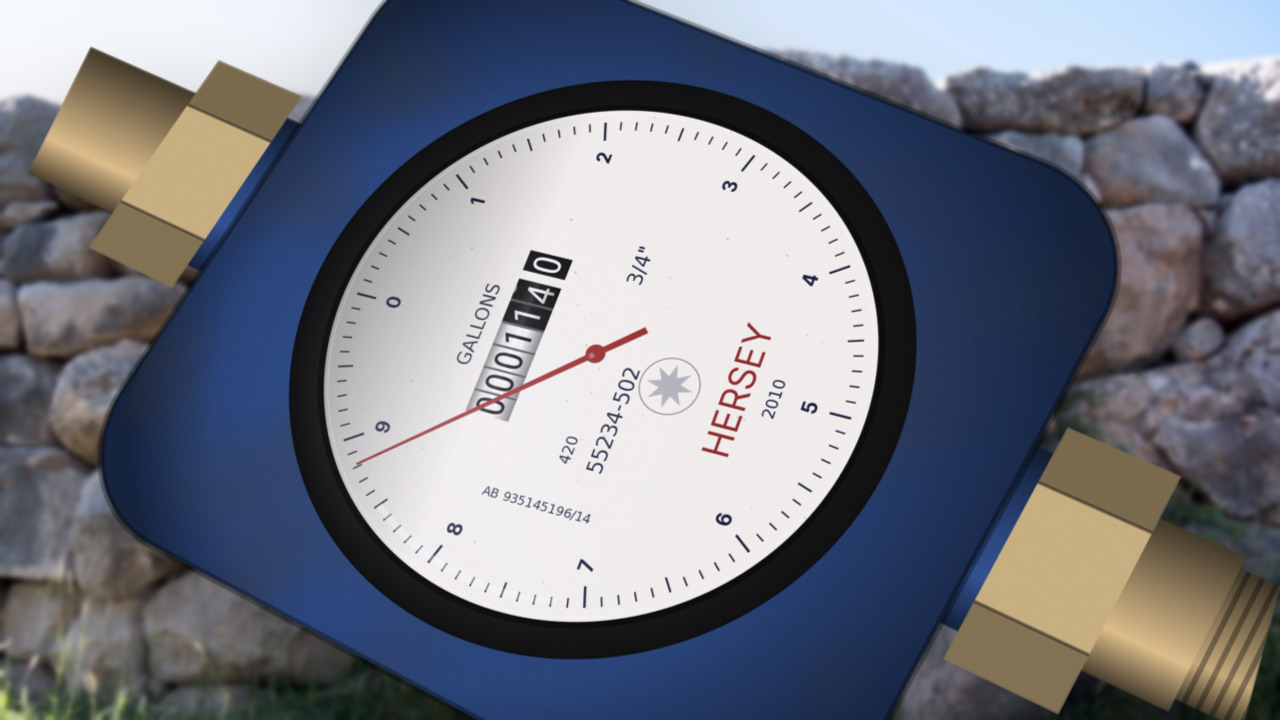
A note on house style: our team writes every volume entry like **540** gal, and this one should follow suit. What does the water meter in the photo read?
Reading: **1138.8** gal
